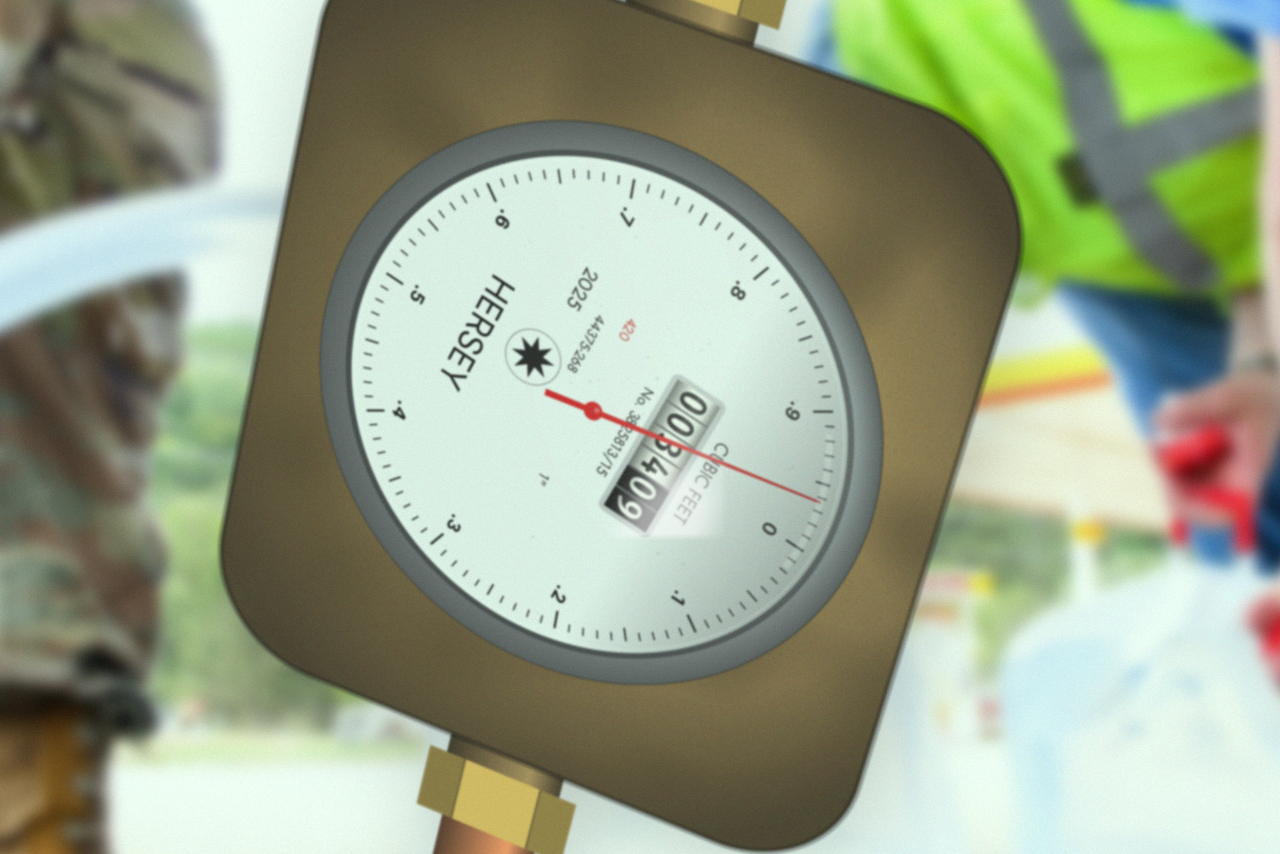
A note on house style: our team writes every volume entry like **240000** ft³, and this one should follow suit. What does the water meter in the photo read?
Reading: **3408.96** ft³
